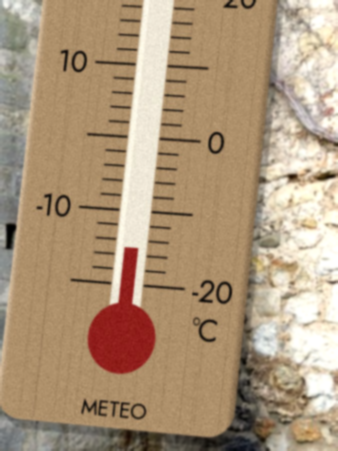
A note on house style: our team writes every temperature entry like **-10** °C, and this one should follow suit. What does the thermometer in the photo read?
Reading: **-15** °C
